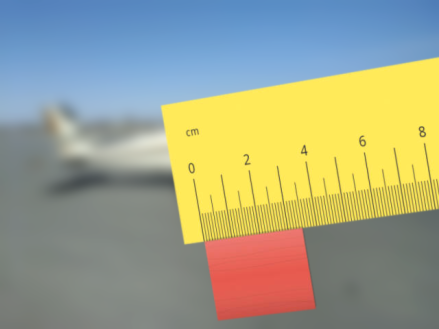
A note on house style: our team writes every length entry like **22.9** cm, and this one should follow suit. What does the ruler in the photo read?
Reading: **3.5** cm
